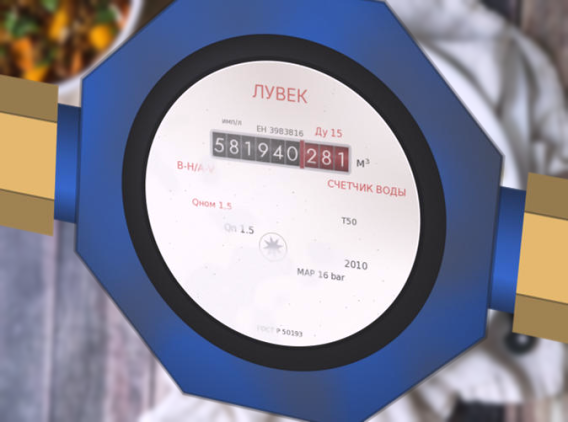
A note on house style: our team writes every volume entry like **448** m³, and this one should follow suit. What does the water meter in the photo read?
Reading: **581940.281** m³
